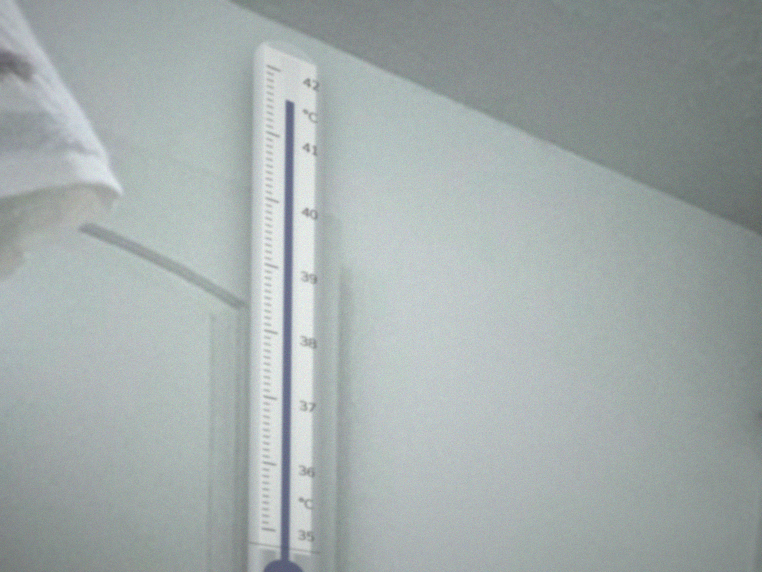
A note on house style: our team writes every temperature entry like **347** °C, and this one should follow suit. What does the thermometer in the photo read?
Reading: **41.6** °C
